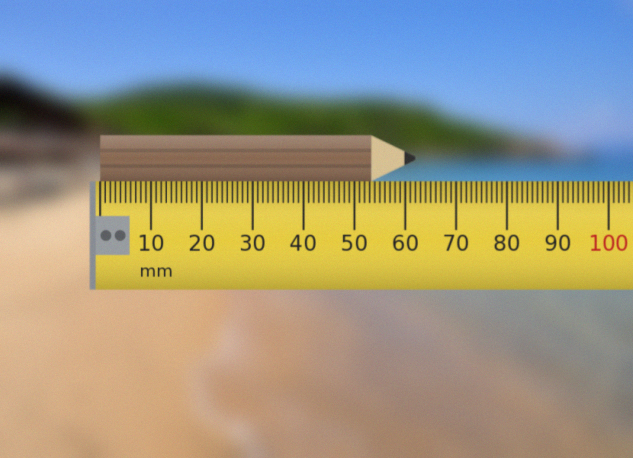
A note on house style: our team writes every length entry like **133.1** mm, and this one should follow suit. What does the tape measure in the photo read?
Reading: **62** mm
